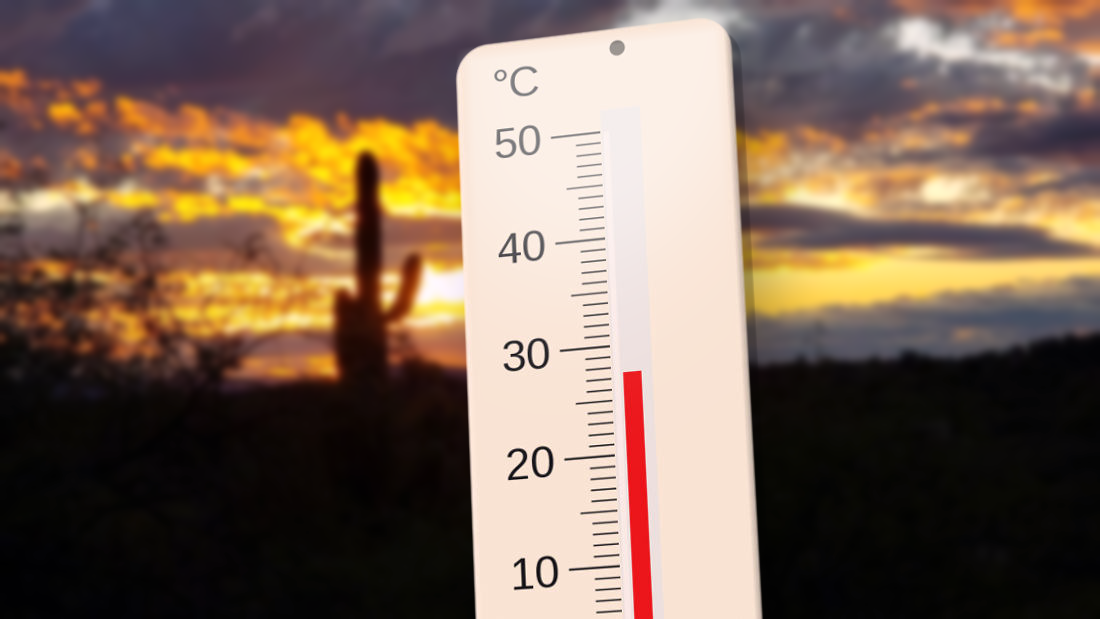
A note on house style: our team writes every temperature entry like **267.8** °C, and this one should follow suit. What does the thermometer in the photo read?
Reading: **27.5** °C
